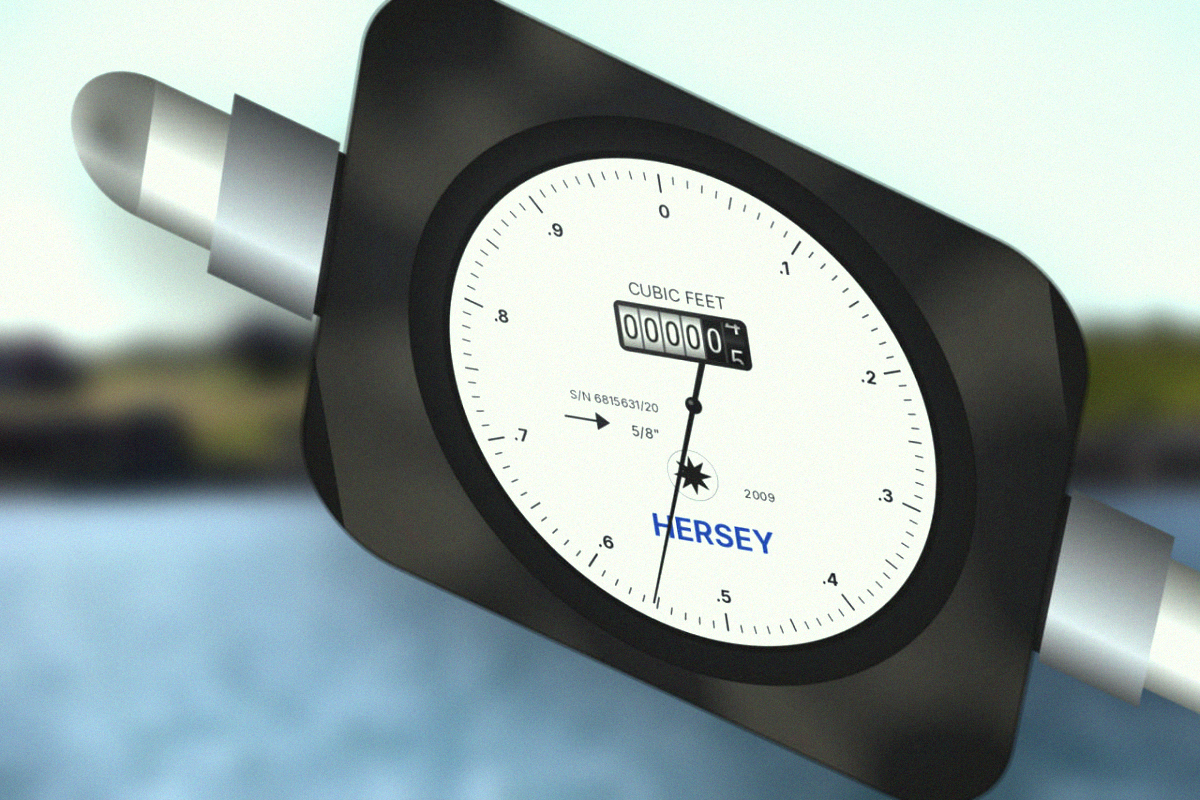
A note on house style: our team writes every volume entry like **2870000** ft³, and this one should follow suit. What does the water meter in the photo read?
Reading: **4.55** ft³
